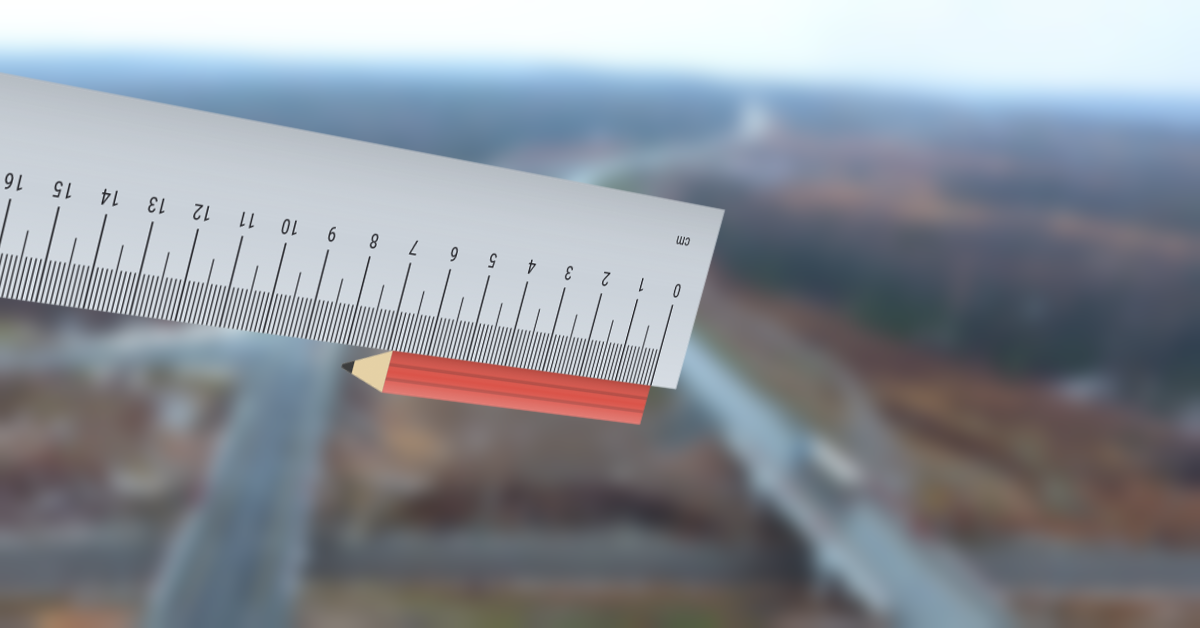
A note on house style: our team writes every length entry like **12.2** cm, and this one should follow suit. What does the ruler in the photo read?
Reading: **8** cm
